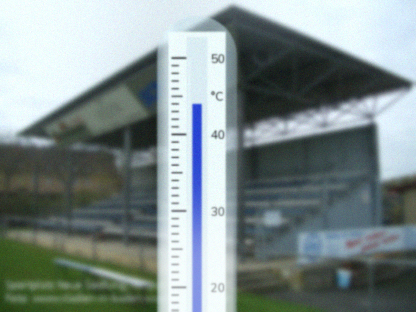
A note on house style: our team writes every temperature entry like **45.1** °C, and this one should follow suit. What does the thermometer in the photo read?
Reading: **44** °C
